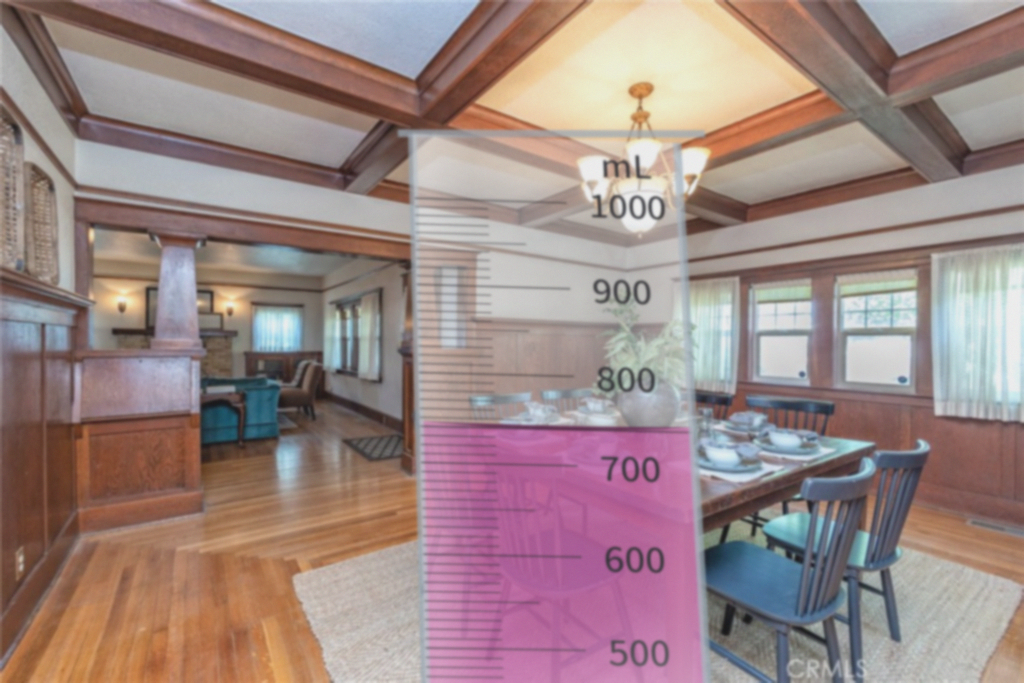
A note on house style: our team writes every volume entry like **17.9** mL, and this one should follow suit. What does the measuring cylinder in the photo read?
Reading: **740** mL
